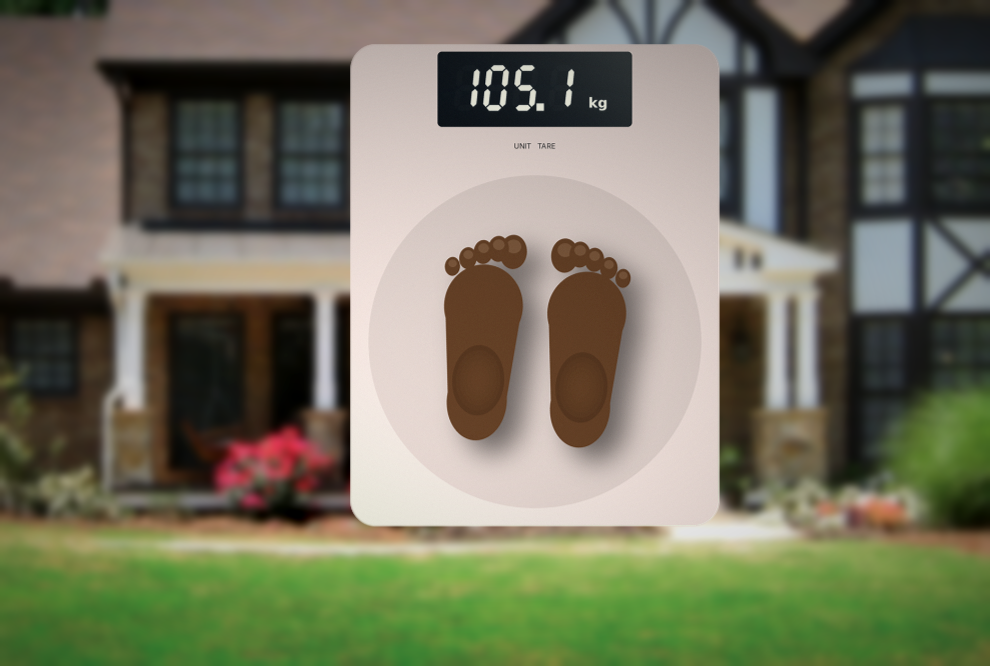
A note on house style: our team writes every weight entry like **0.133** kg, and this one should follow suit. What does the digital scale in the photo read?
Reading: **105.1** kg
